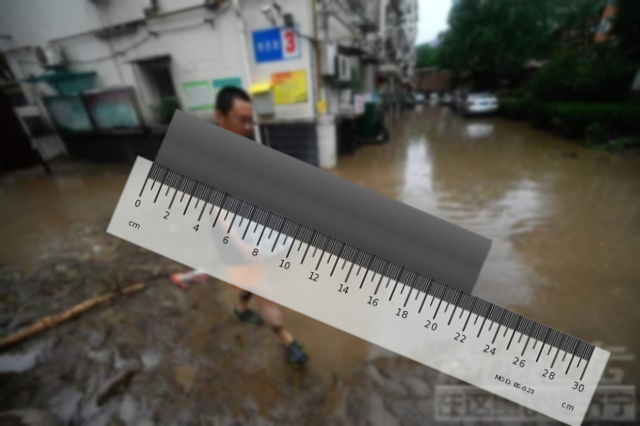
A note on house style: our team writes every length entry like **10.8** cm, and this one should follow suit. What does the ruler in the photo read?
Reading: **21.5** cm
